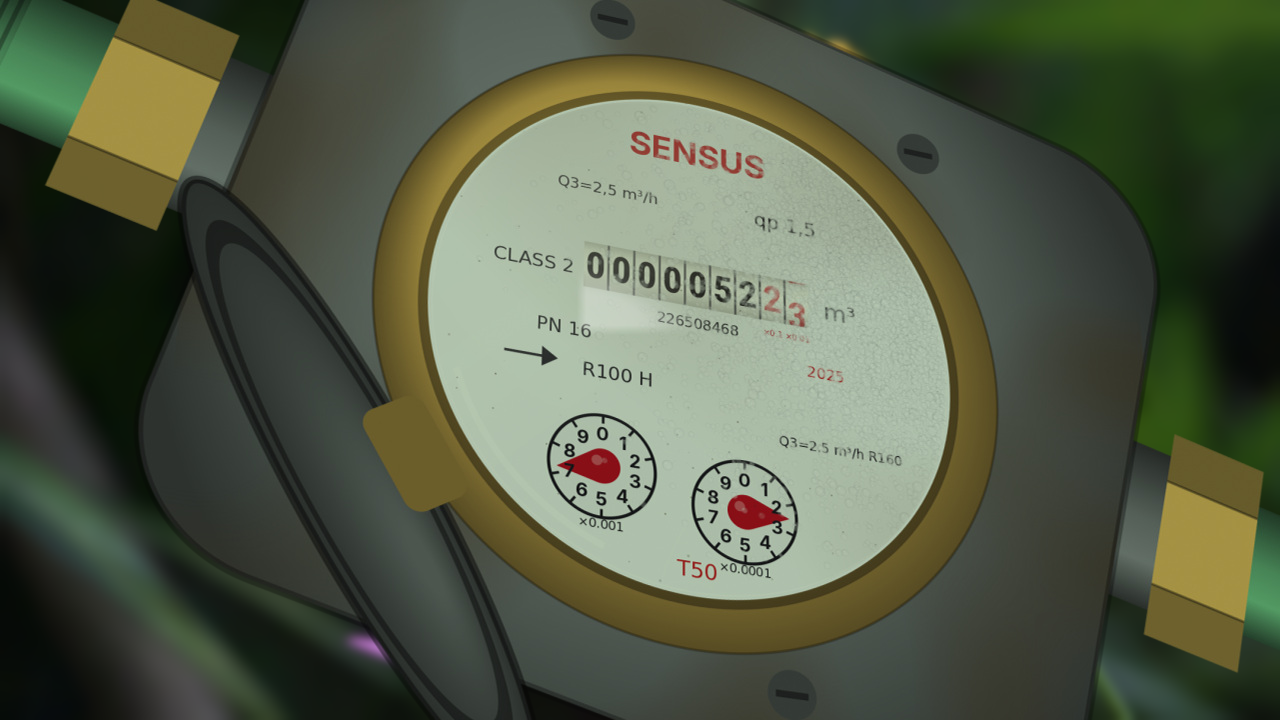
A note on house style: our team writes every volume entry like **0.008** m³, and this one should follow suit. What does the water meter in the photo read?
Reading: **52.2272** m³
